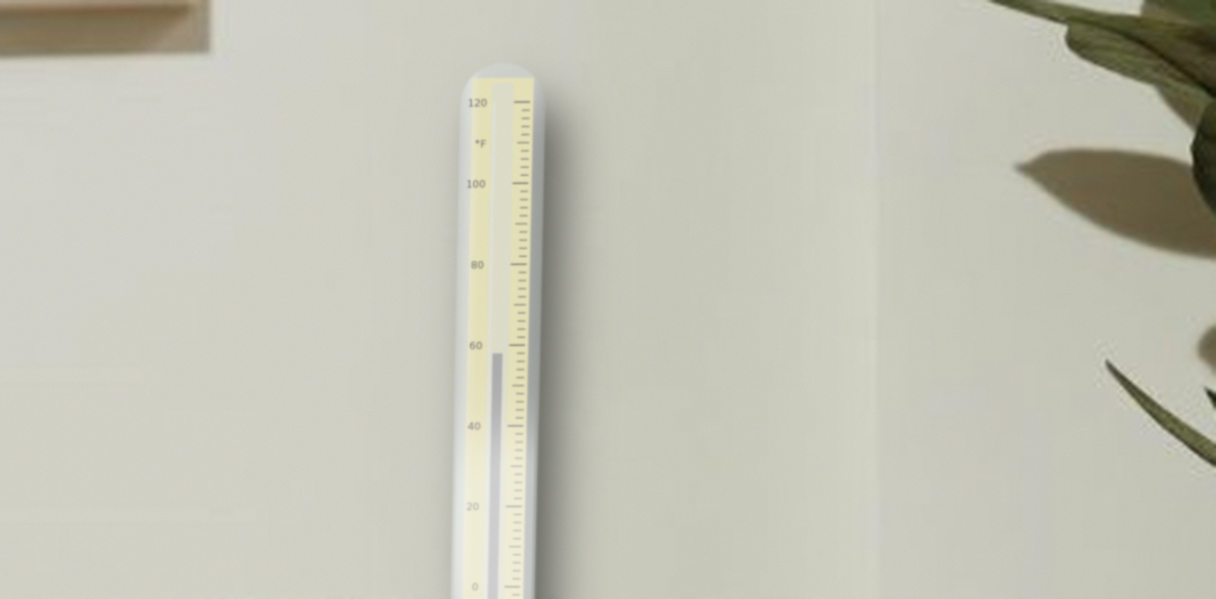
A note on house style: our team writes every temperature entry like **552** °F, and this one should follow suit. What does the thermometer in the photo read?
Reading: **58** °F
